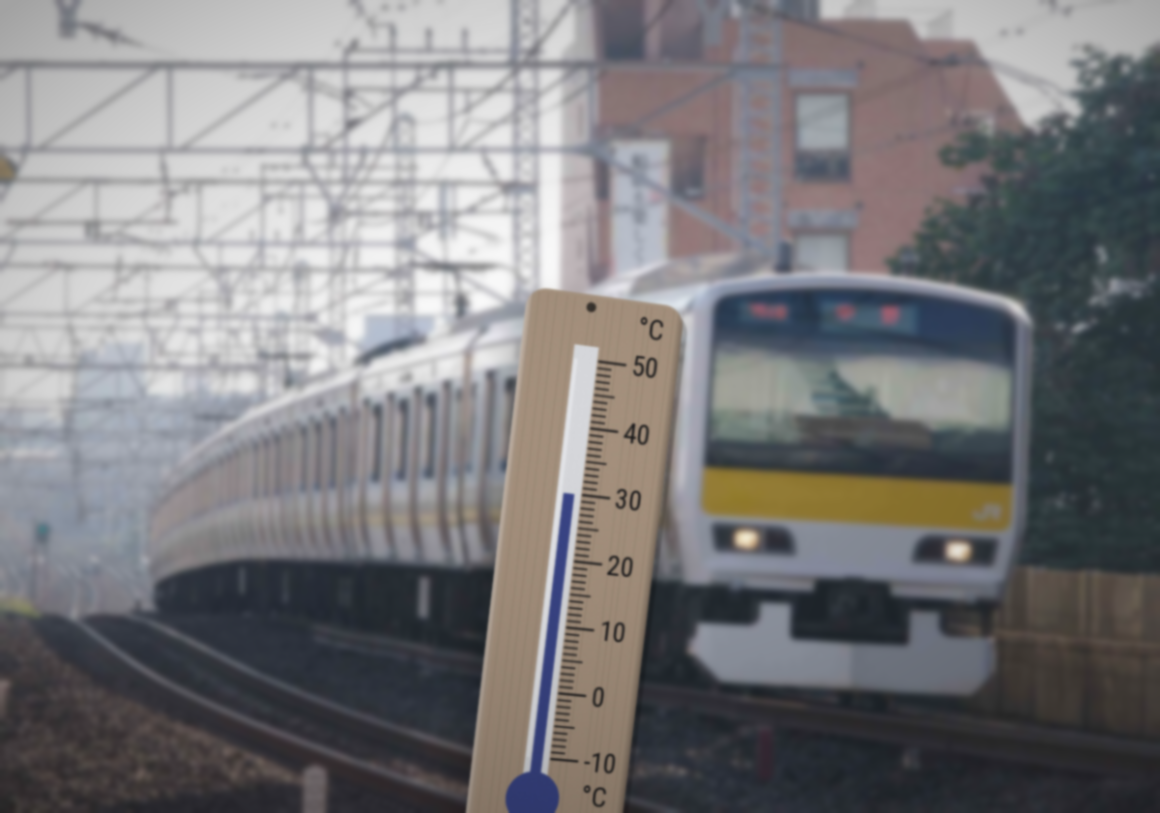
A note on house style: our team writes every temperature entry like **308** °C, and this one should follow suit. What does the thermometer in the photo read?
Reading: **30** °C
